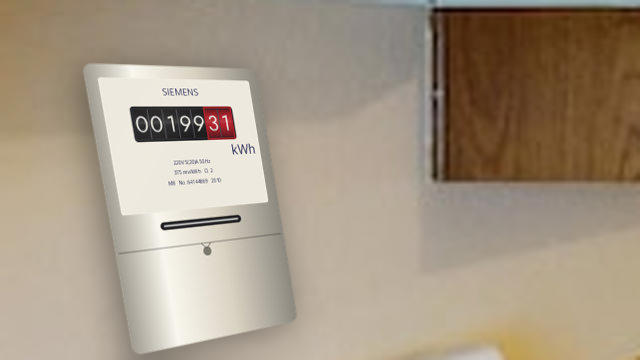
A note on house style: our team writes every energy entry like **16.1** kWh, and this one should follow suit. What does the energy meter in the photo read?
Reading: **199.31** kWh
